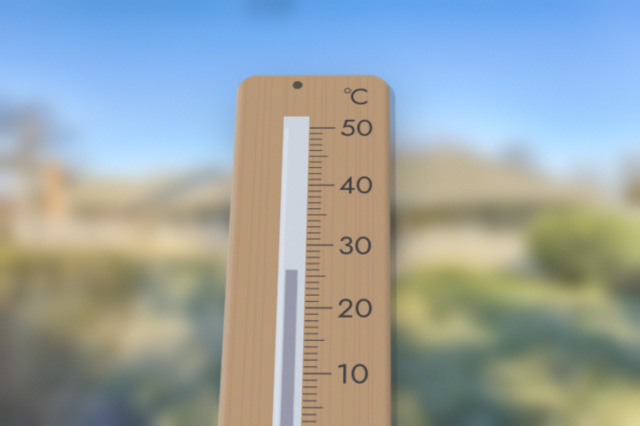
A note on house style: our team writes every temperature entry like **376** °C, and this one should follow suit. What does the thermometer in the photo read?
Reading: **26** °C
